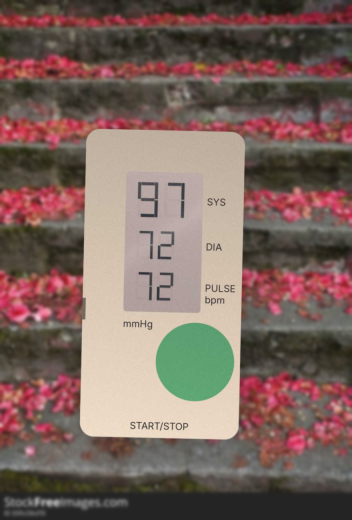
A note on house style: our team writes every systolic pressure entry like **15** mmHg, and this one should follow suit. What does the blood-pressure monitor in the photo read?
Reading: **97** mmHg
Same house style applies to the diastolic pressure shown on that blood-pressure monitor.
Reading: **72** mmHg
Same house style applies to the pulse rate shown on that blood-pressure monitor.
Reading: **72** bpm
